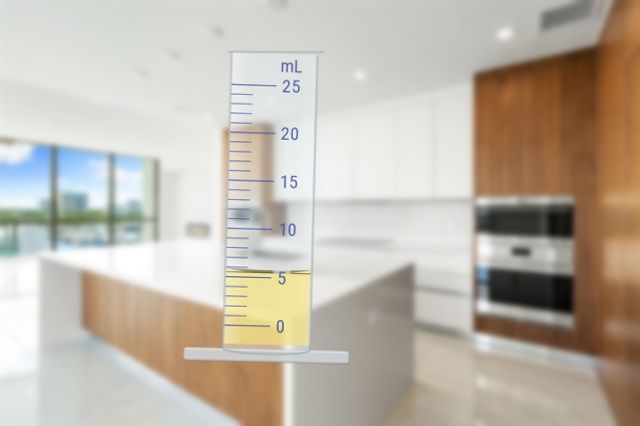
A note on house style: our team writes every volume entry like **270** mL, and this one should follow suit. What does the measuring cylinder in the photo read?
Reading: **5.5** mL
